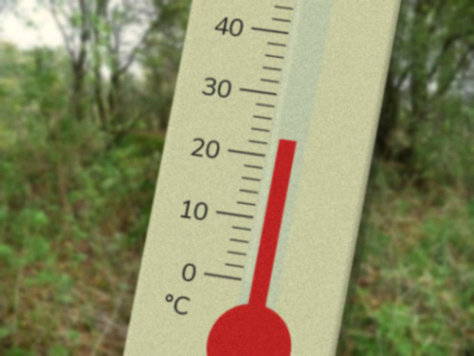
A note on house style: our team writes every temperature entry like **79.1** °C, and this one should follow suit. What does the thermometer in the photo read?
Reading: **23** °C
